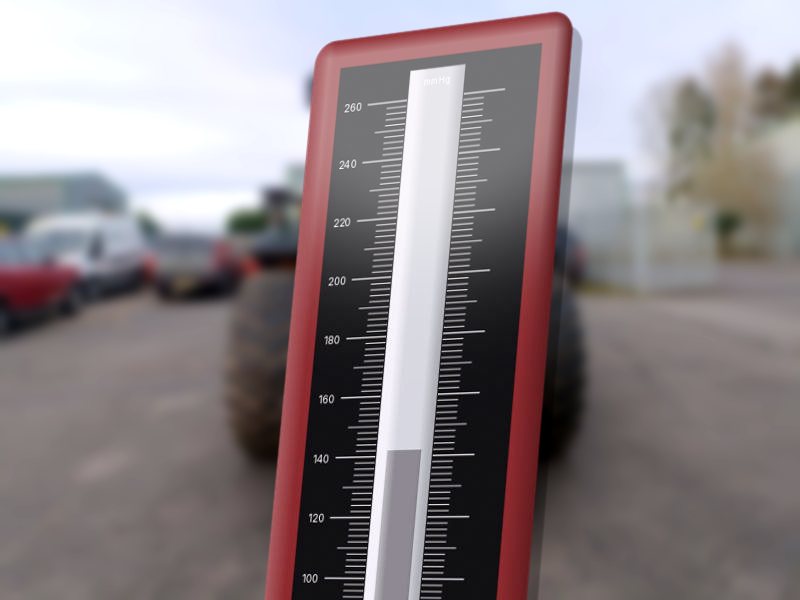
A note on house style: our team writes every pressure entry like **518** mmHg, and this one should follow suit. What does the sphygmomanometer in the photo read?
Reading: **142** mmHg
